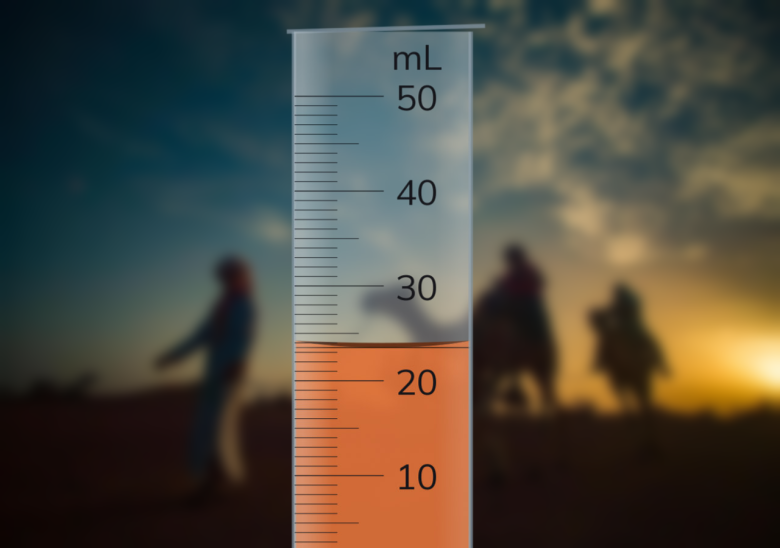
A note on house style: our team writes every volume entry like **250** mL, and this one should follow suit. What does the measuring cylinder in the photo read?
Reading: **23.5** mL
